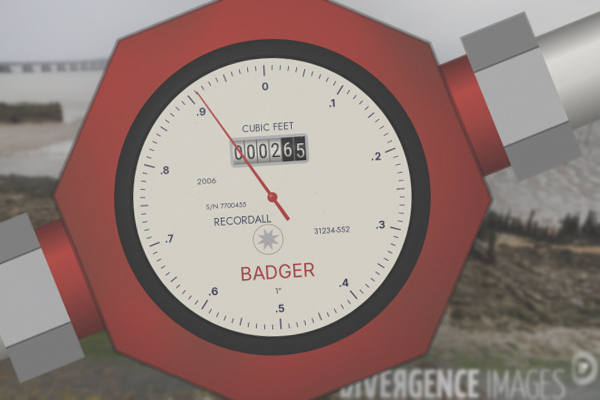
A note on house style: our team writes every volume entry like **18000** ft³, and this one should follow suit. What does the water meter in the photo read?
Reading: **264.91** ft³
